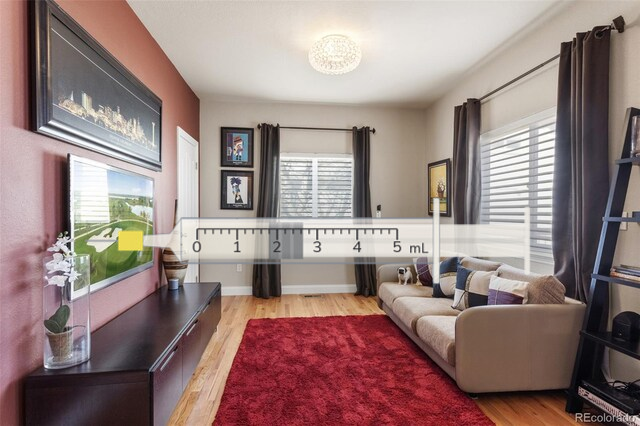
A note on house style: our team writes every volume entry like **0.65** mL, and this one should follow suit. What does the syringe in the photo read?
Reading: **1.8** mL
